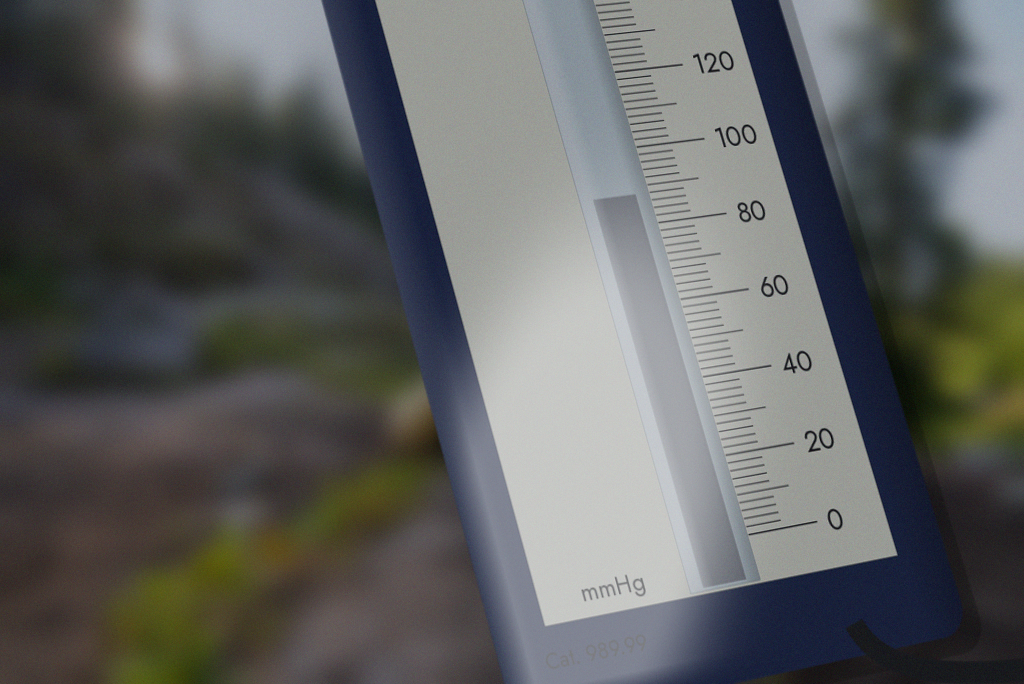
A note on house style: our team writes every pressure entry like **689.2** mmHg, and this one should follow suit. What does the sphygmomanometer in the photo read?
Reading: **88** mmHg
